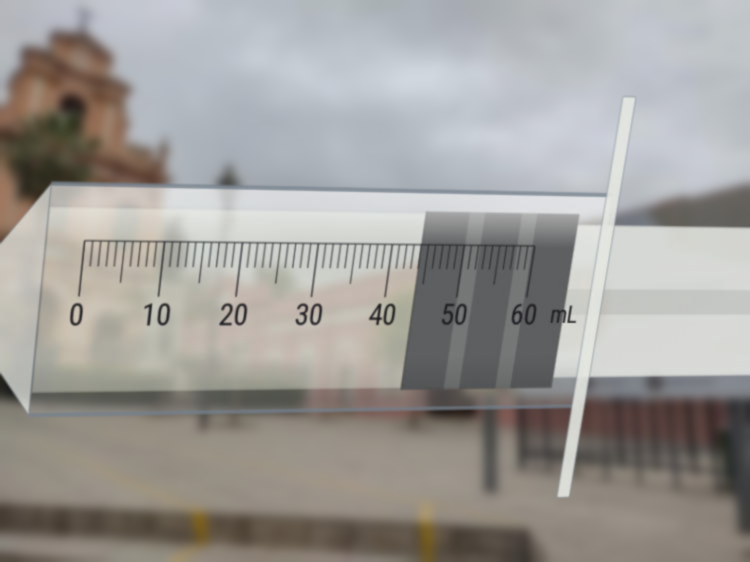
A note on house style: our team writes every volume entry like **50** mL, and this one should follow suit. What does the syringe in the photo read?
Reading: **44** mL
